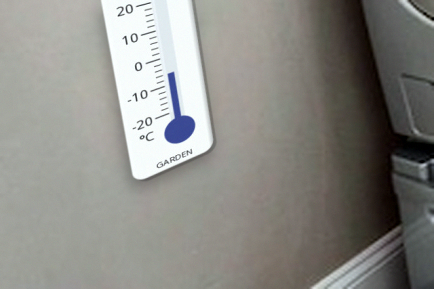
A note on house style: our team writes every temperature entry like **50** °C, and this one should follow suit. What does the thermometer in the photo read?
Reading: **-6** °C
